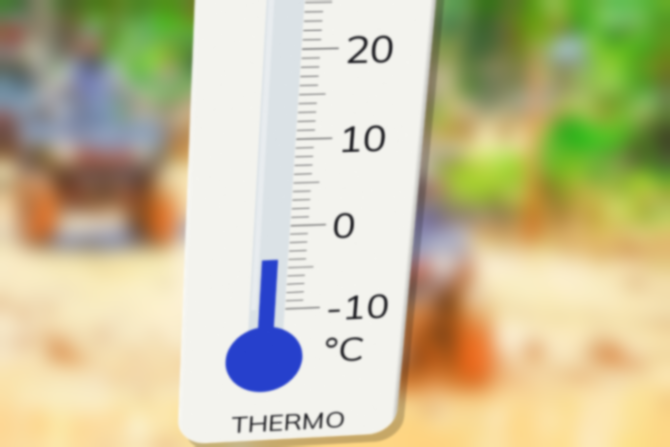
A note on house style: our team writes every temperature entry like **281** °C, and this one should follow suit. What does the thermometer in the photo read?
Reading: **-4** °C
